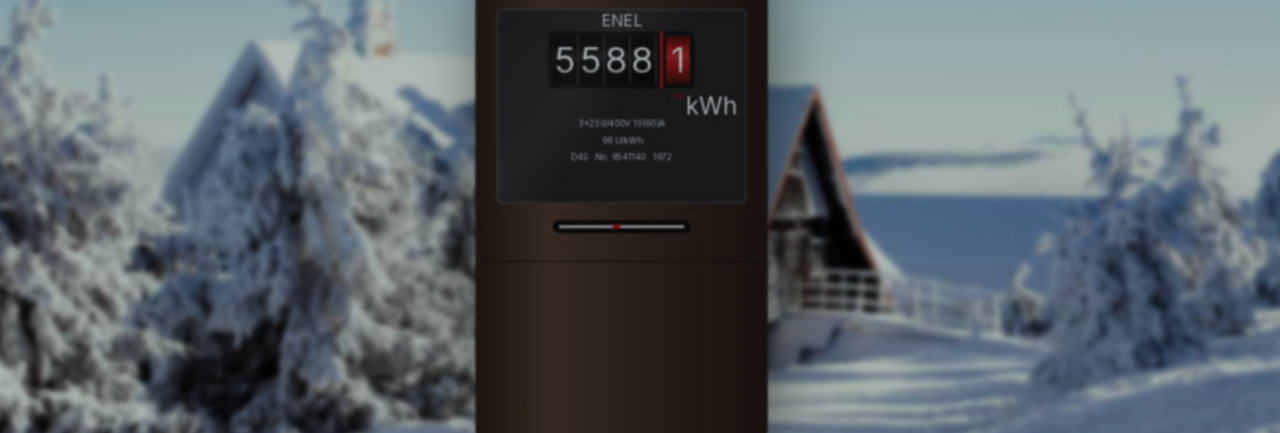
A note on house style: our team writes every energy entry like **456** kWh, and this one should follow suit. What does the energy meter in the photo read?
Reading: **5588.1** kWh
